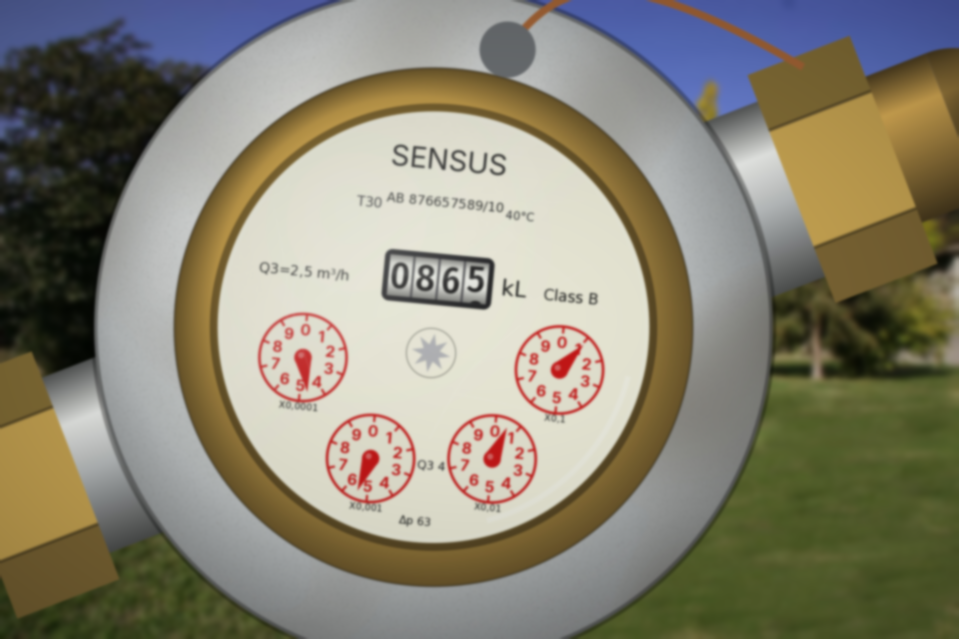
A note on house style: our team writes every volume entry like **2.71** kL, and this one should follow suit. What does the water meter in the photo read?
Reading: **865.1054** kL
